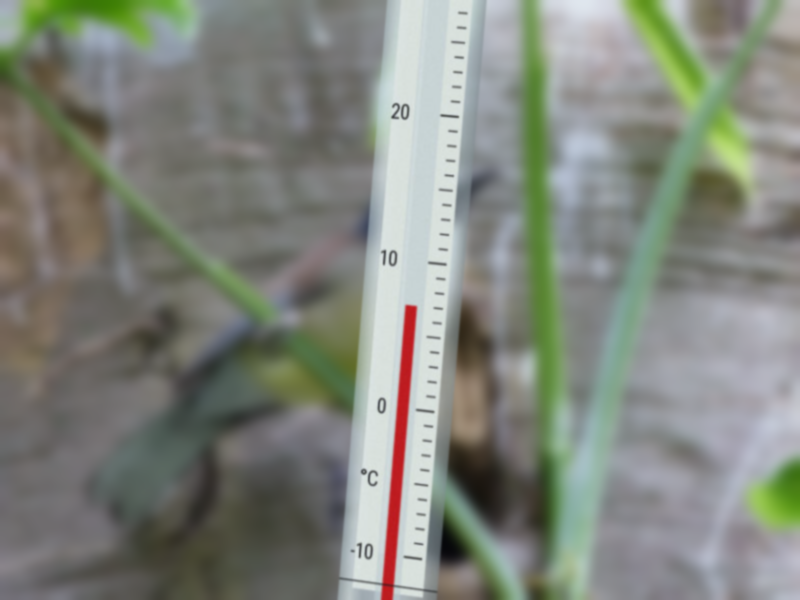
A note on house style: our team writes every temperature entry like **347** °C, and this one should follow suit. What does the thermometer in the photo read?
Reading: **7** °C
